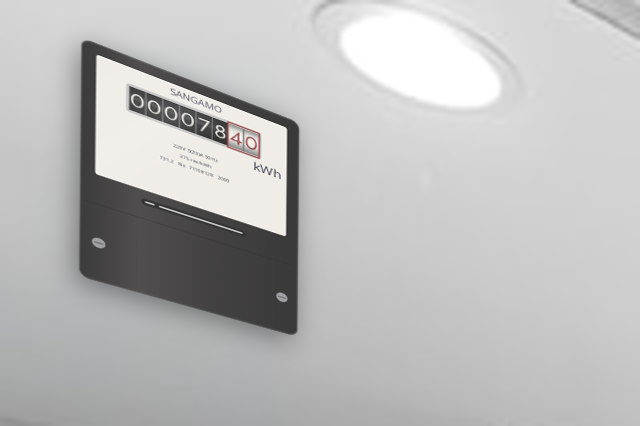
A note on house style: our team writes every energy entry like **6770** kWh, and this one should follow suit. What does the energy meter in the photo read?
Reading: **78.40** kWh
